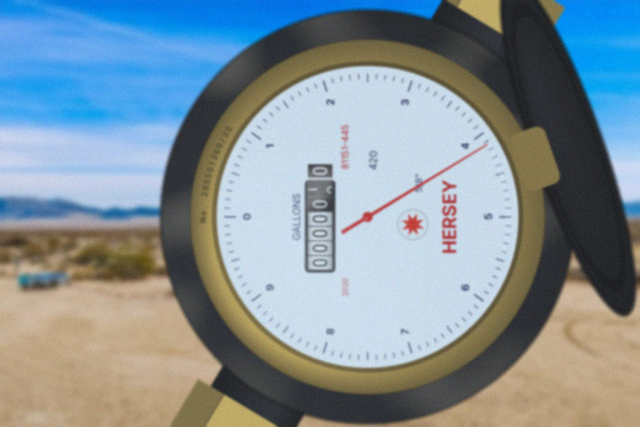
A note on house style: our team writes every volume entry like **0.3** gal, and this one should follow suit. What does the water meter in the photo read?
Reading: **14.1** gal
